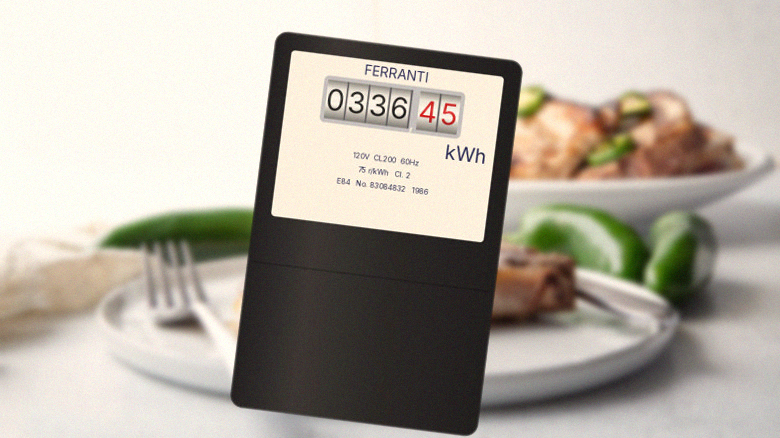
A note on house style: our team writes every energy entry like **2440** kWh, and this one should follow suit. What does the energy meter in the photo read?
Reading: **336.45** kWh
